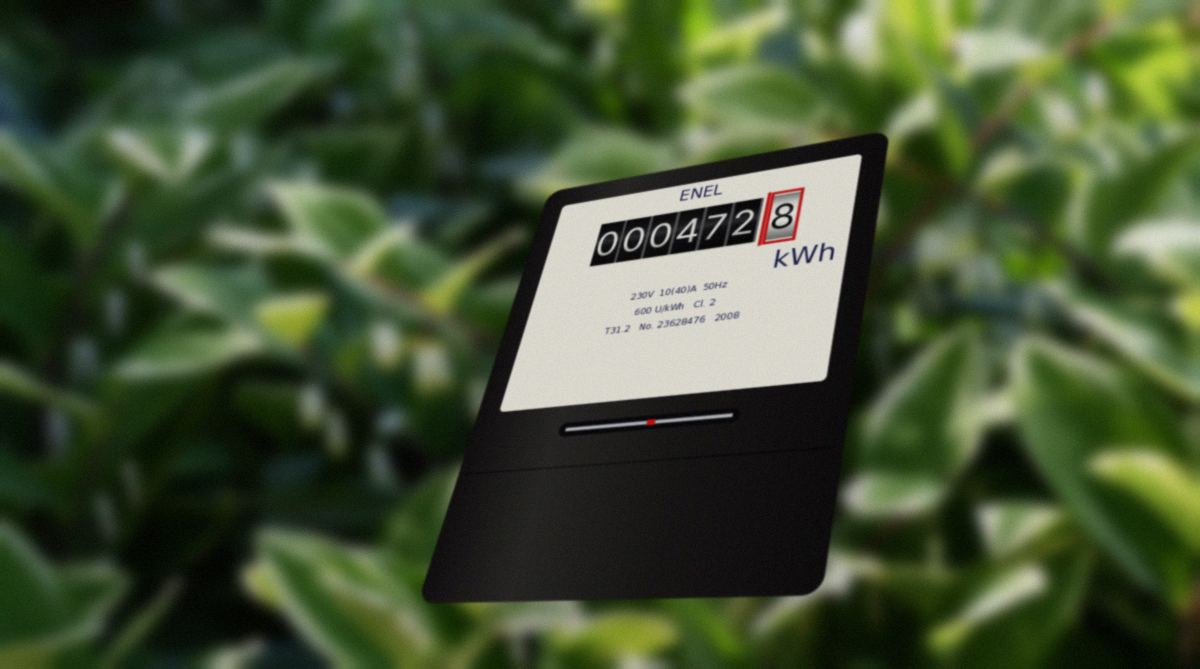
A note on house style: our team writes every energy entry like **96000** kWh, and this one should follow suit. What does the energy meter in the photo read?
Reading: **472.8** kWh
